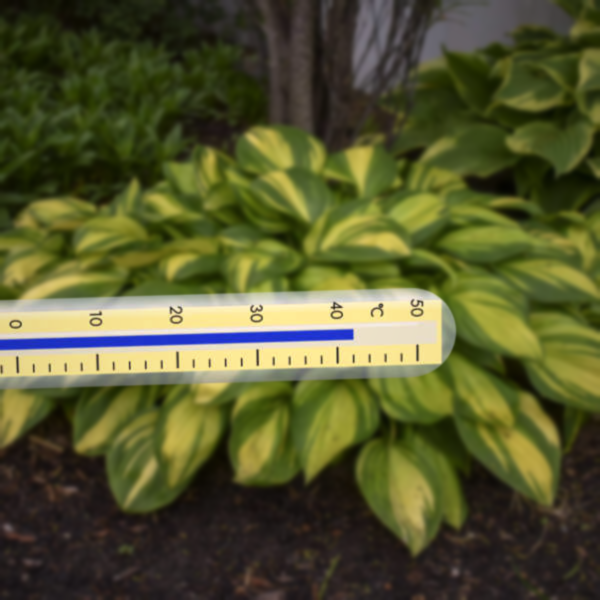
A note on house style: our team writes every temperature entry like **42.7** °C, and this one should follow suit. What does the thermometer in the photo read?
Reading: **42** °C
